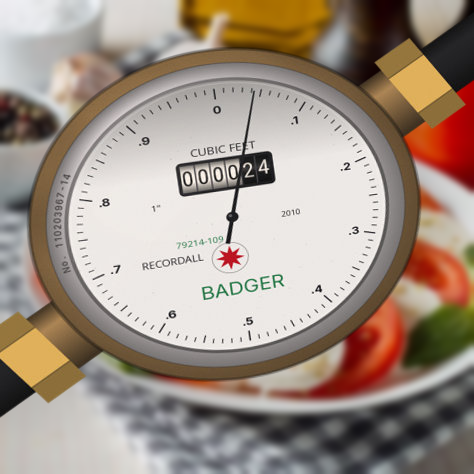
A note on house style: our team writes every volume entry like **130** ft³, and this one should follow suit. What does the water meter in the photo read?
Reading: **24.04** ft³
